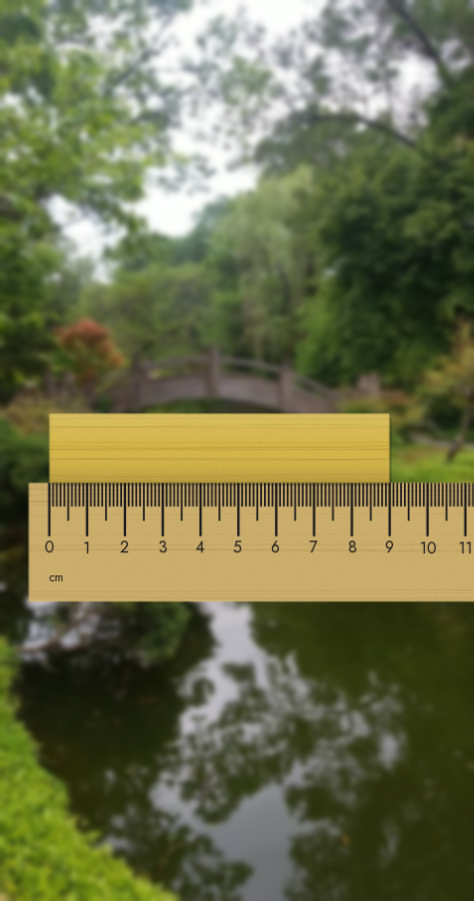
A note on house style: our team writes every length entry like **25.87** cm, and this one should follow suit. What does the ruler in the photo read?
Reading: **9** cm
